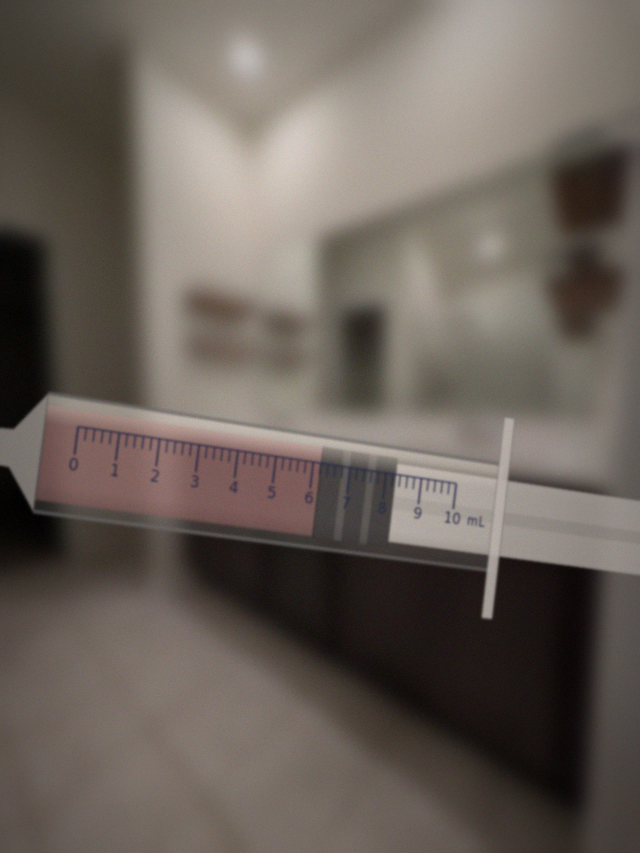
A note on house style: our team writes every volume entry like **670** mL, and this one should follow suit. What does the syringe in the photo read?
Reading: **6.2** mL
